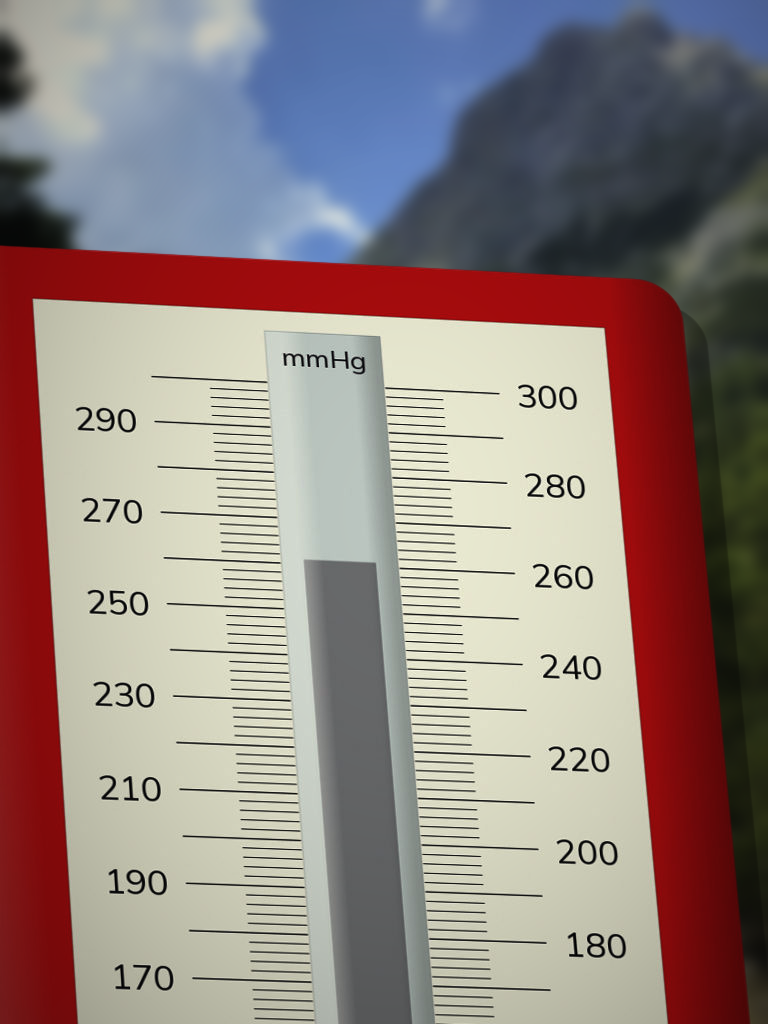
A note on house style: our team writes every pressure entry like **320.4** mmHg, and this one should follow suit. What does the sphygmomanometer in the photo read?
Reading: **261** mmHg
